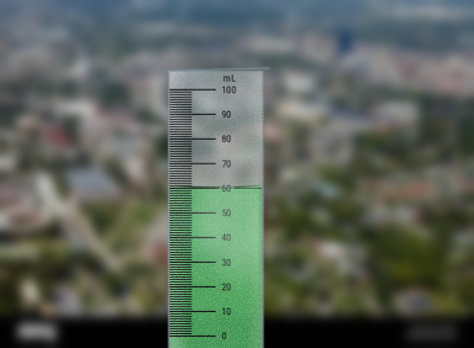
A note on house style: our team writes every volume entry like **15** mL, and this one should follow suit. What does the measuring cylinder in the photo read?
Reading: **60** mL
